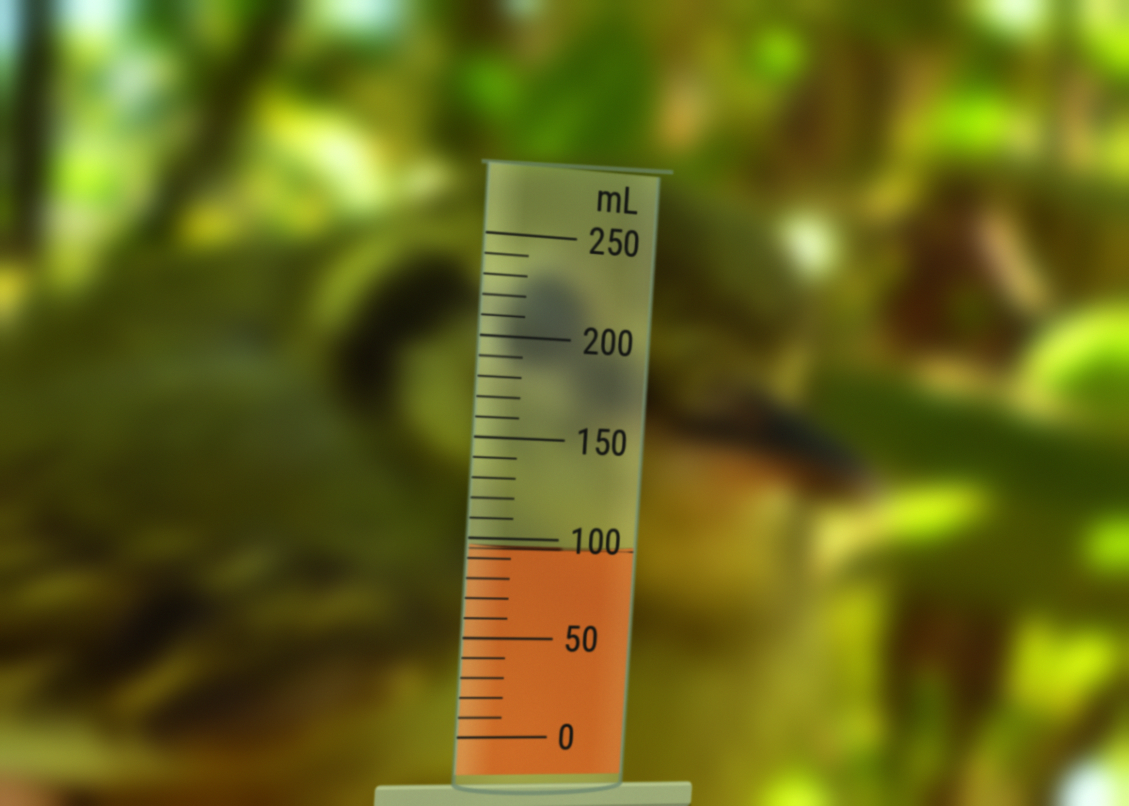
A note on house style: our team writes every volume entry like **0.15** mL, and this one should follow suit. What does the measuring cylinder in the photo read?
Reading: **95** mL
